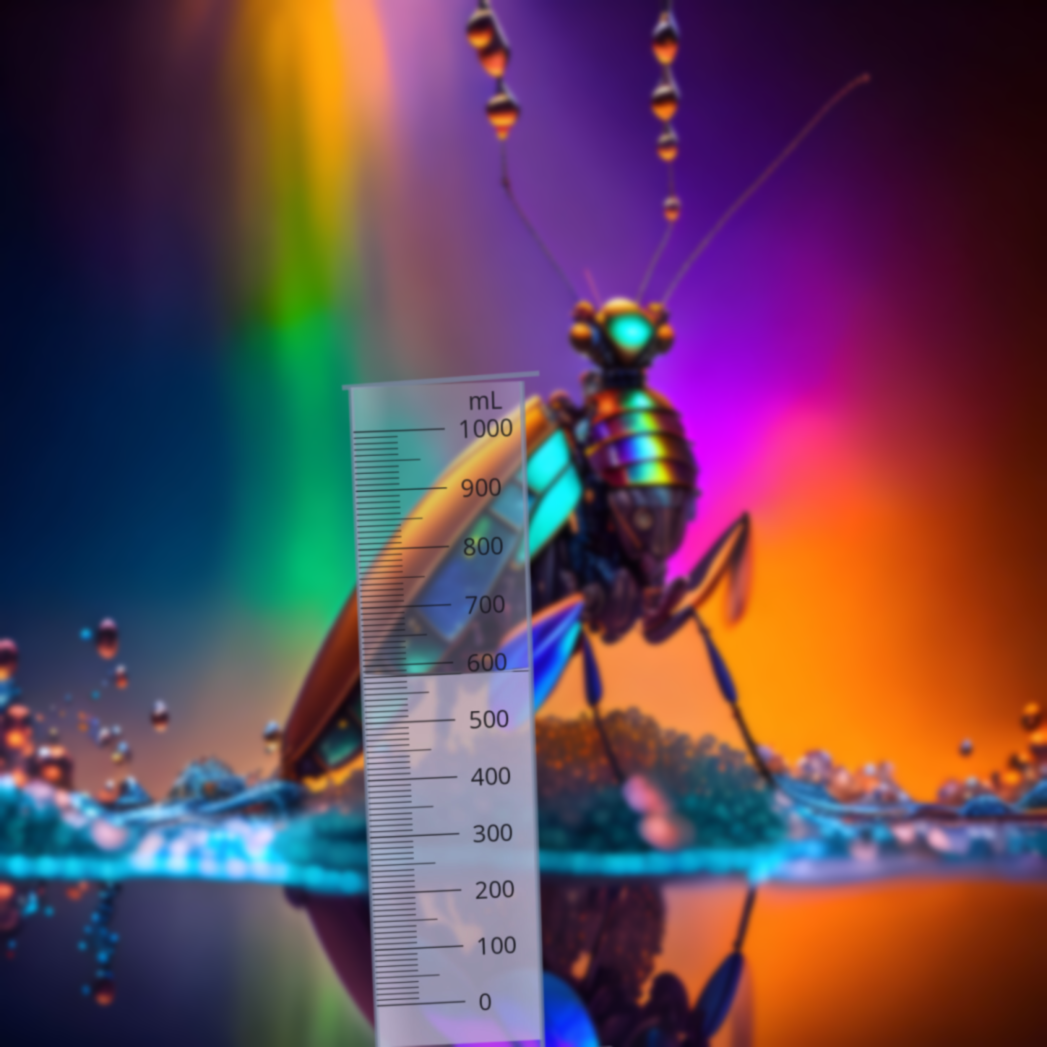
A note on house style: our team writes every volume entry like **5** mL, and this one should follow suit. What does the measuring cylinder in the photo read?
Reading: **580** mL
